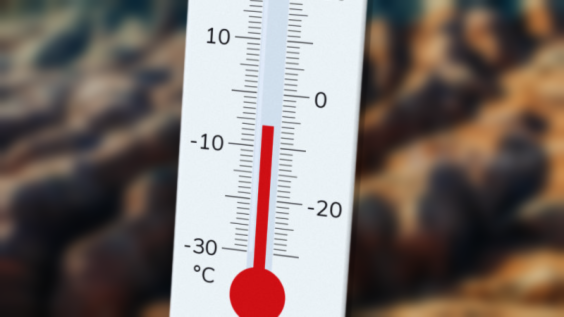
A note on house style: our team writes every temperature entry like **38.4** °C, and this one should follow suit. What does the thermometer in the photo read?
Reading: **-6** °C
